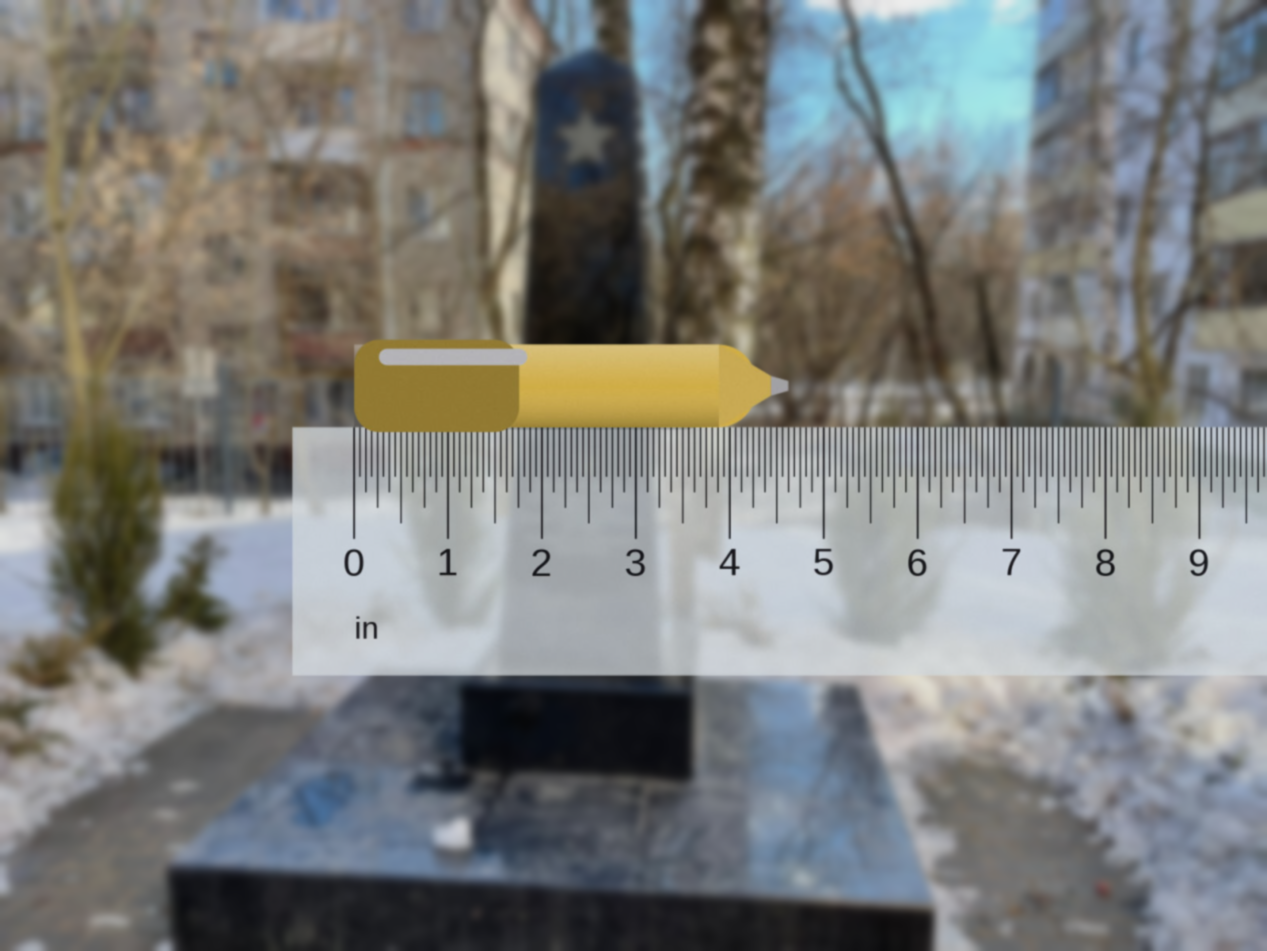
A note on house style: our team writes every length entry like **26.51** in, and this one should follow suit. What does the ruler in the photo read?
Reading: **4.625** in
